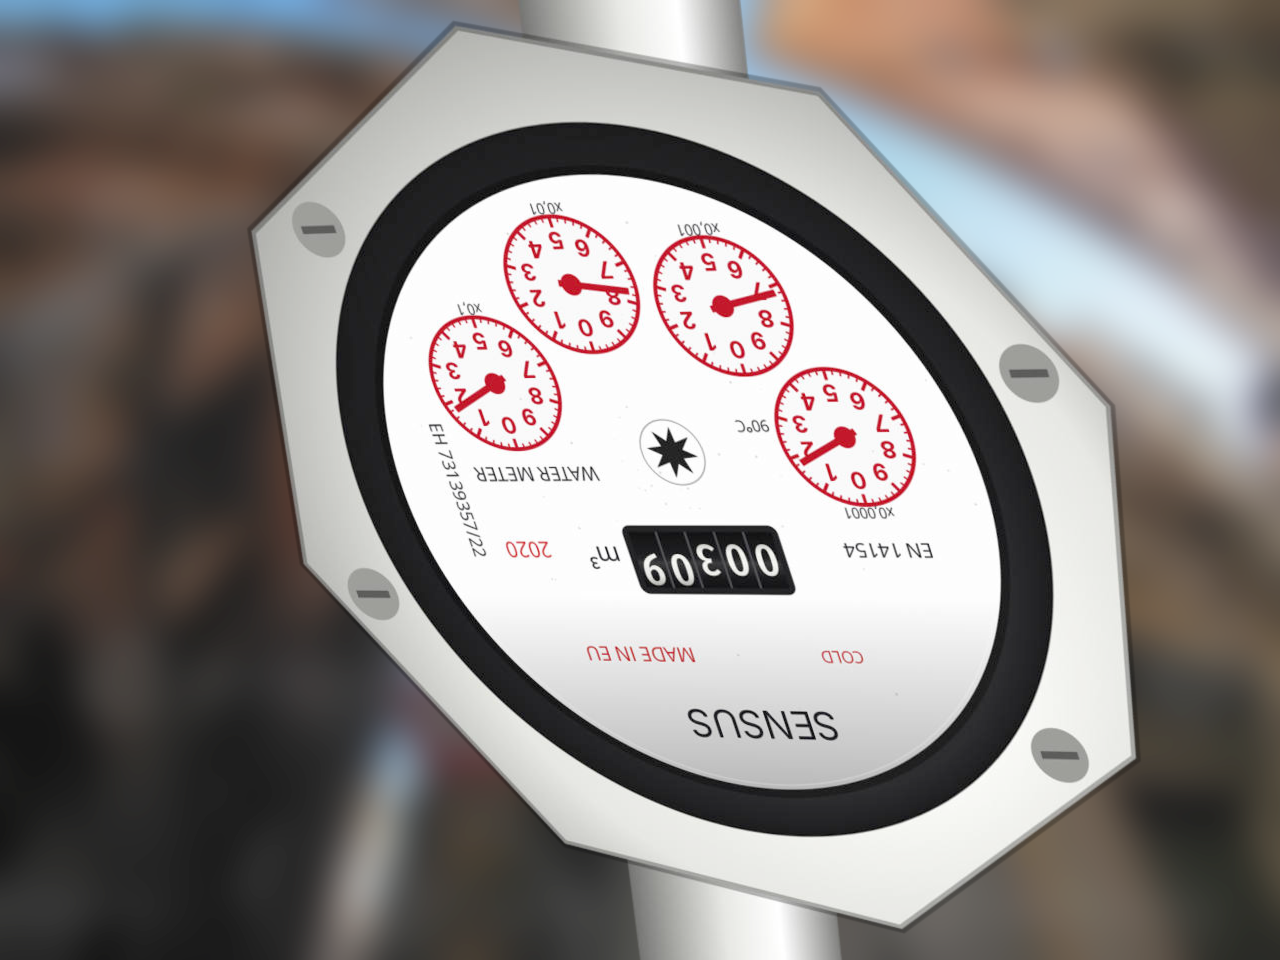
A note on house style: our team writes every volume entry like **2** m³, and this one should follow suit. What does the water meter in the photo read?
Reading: **309.1771** m³
